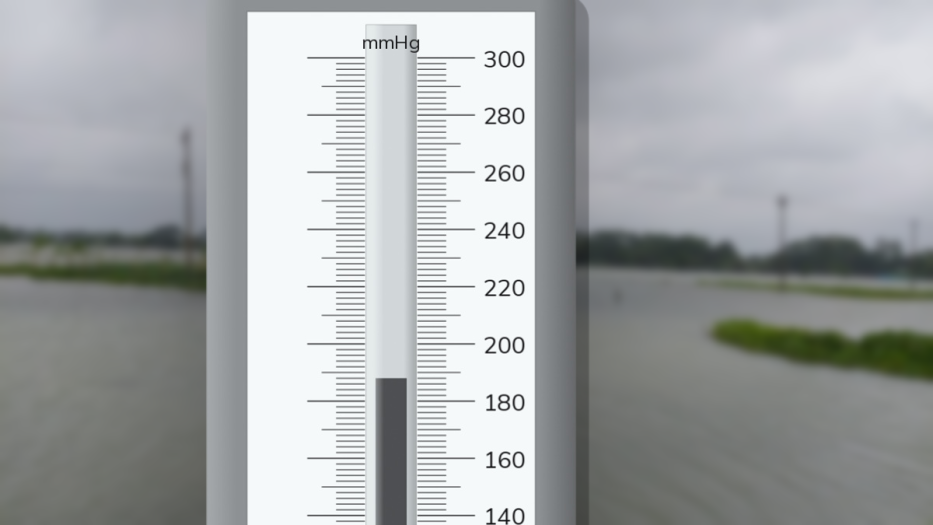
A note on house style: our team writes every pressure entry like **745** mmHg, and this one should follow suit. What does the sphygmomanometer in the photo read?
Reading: **188** mmHg
